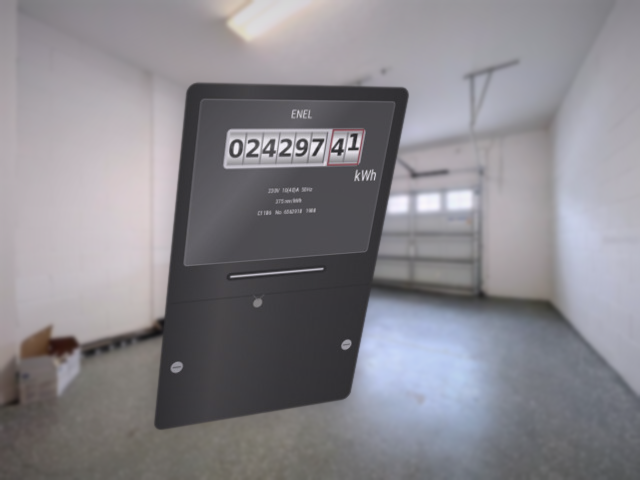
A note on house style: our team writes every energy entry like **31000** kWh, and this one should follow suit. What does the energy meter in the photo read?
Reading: **24297.41** kWh
